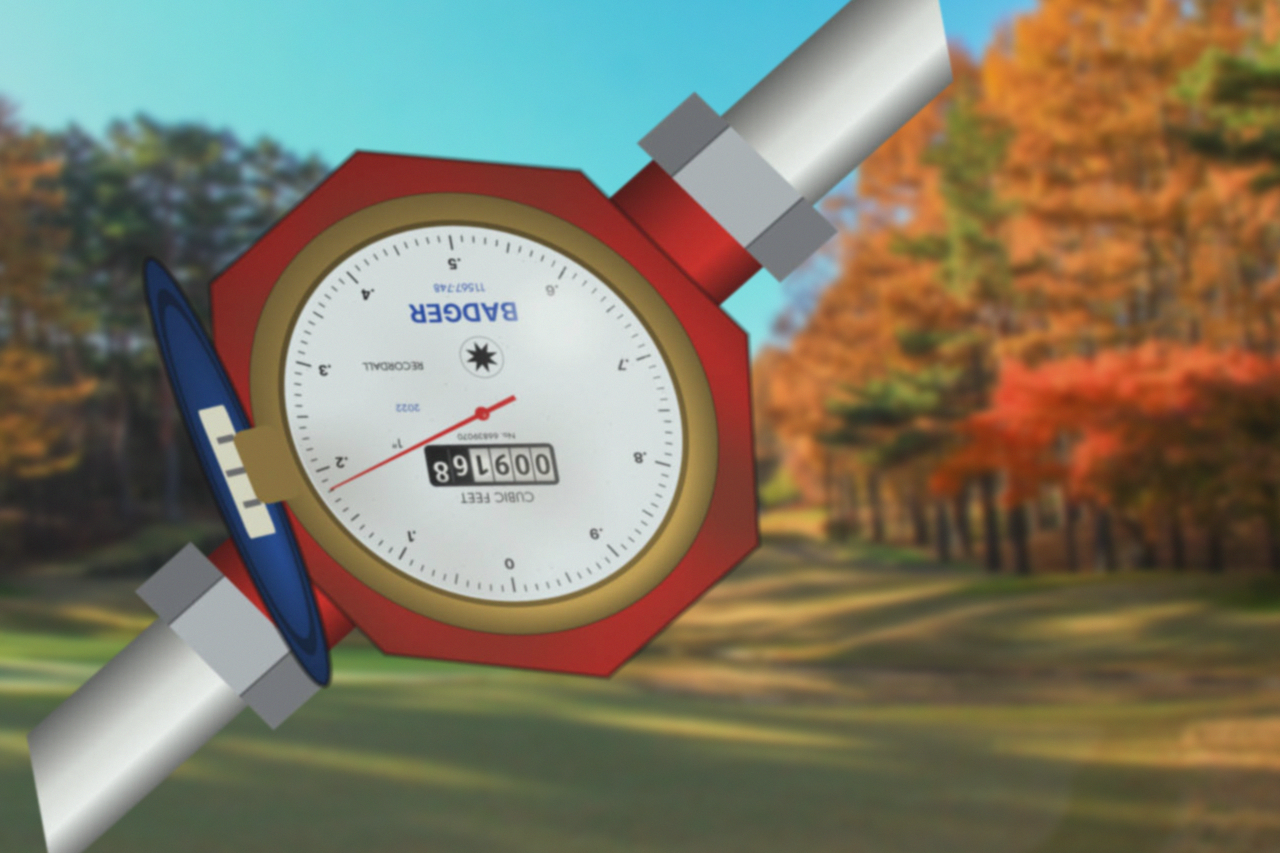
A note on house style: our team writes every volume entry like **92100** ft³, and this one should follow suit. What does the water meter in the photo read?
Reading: **9168.18** ft³
